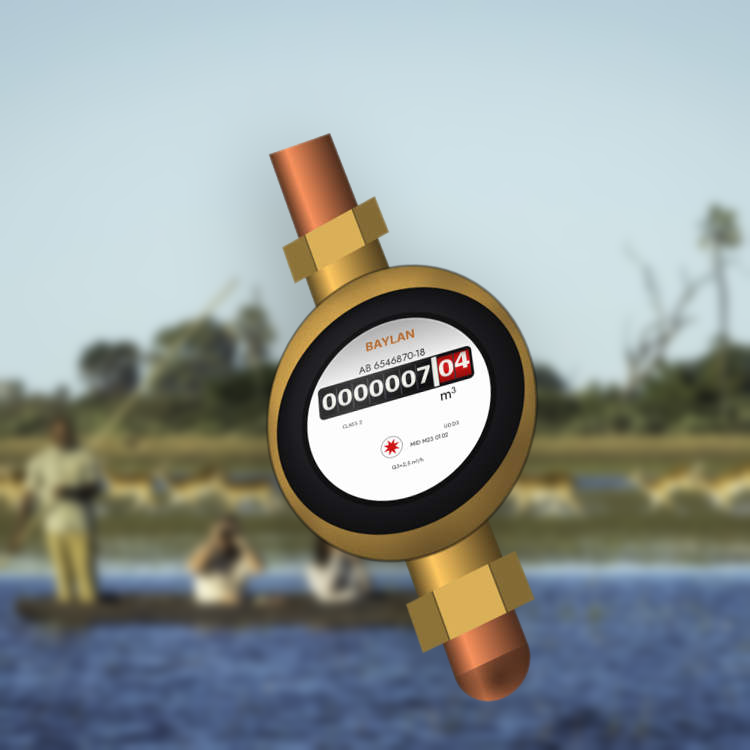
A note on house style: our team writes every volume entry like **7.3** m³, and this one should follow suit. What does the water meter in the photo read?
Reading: **7.04** m³
